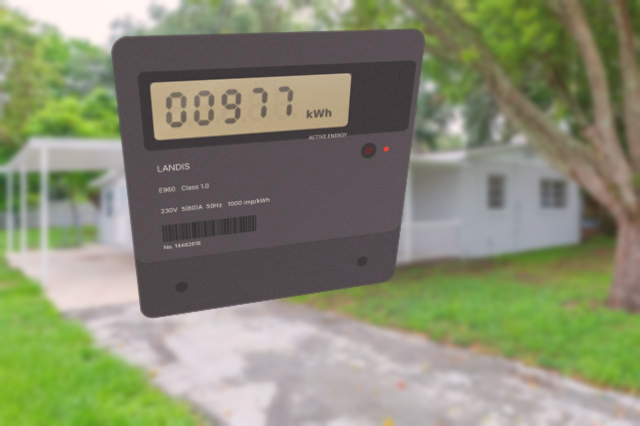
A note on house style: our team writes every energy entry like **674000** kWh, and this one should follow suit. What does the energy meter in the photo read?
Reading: **977** kWh
